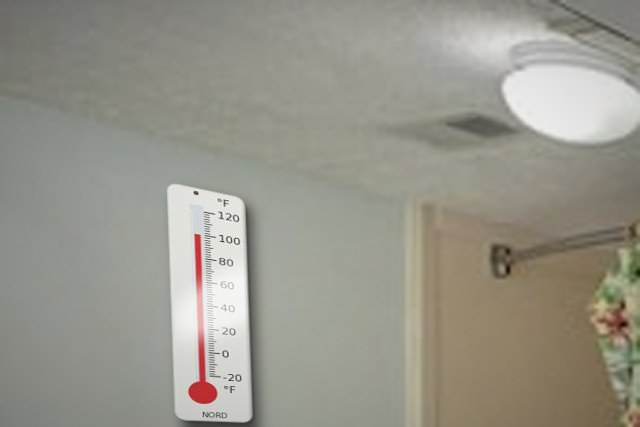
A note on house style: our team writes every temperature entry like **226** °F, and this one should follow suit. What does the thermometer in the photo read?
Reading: **100** °F
